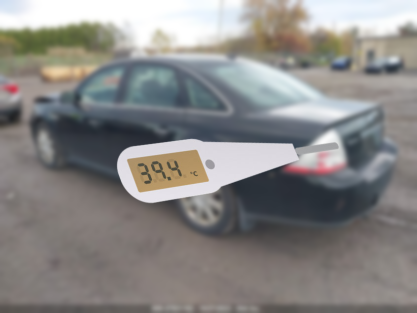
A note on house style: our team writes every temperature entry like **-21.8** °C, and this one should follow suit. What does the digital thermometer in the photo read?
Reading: **39.4** °C
